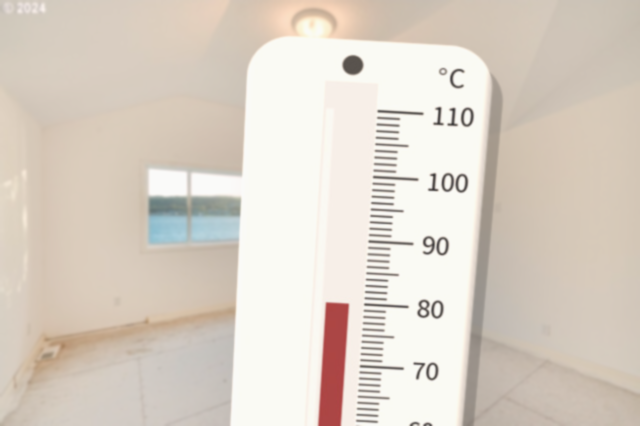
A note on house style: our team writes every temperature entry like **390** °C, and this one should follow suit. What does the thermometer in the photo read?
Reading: **80** °C
